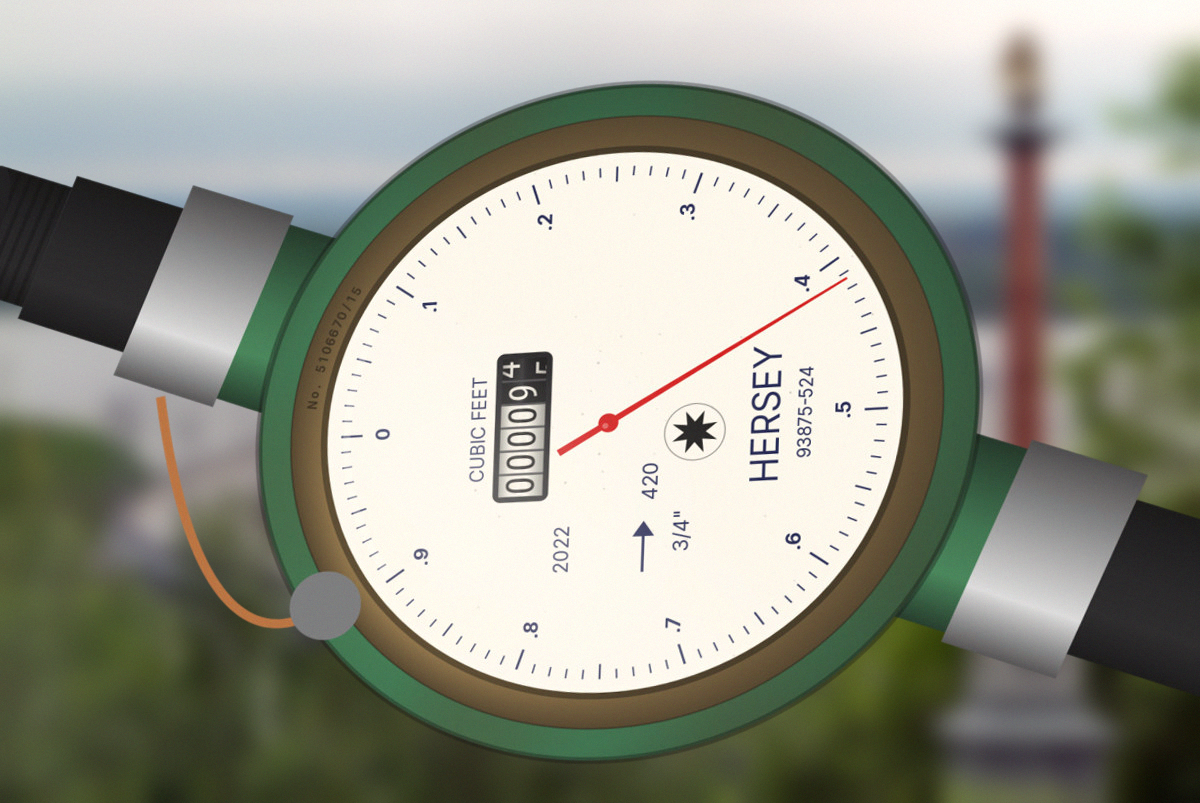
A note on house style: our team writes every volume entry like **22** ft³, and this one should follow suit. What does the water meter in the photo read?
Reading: **94.41** ft³
